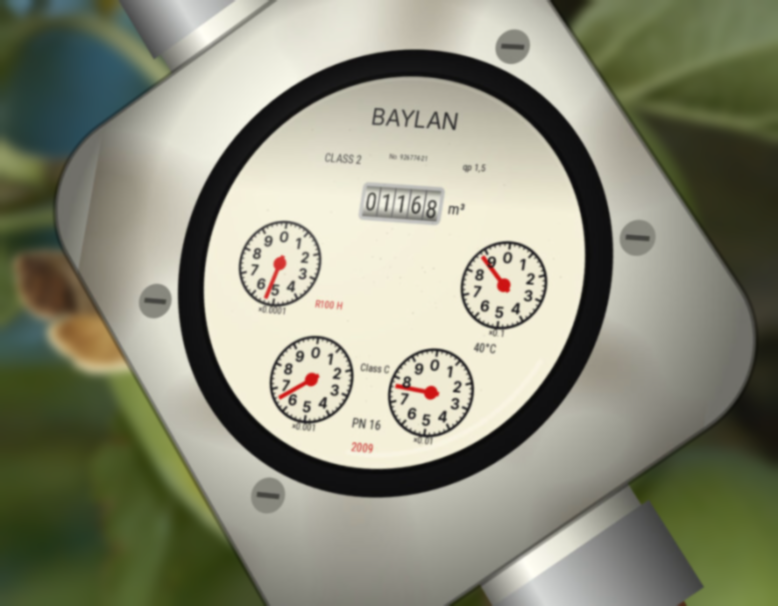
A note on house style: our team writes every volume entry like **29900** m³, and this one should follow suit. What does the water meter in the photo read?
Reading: **1167.8765** m³
